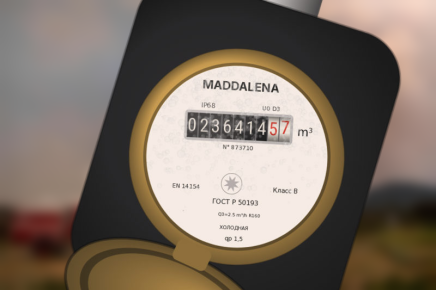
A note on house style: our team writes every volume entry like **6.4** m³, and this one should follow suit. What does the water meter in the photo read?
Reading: **236414.57** m³
